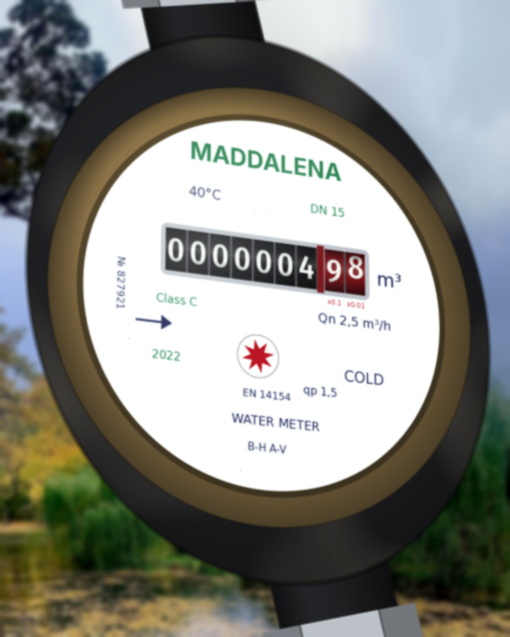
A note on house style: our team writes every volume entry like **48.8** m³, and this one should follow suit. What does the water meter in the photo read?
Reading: **4.98** m³
